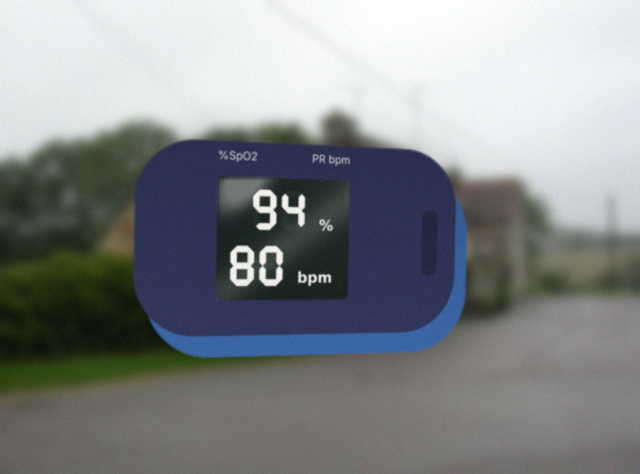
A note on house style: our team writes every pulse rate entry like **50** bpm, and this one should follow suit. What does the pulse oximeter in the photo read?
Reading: **80** bpm
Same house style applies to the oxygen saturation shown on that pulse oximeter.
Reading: **94** %
